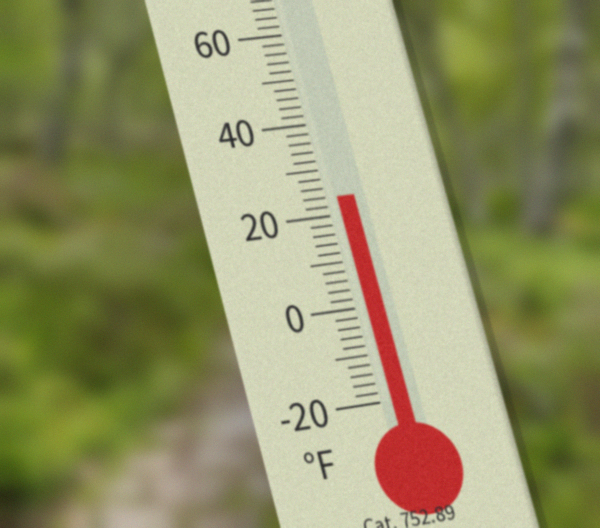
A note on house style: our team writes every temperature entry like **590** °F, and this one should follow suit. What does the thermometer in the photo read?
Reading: **24** °F
